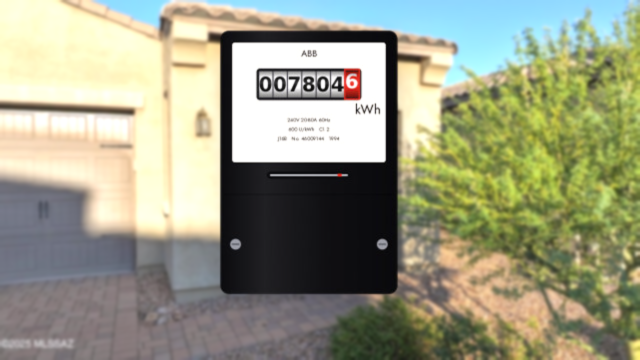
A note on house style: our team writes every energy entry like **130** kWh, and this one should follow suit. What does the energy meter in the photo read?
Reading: **7804.6** kWh
